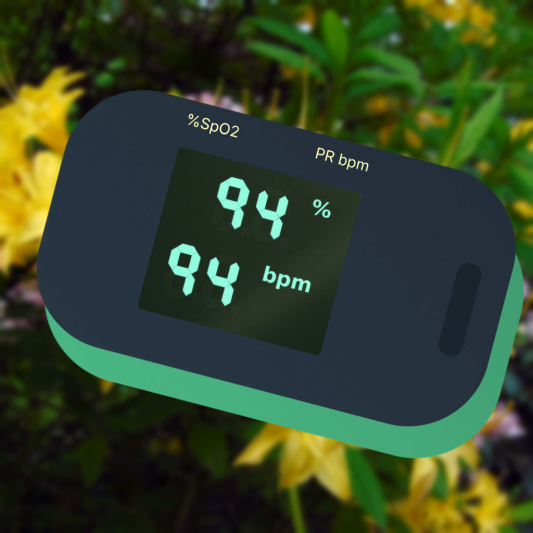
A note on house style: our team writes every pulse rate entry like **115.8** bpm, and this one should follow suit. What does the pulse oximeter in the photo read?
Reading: **94** bpm
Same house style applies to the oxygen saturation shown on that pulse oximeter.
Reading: **94** %
